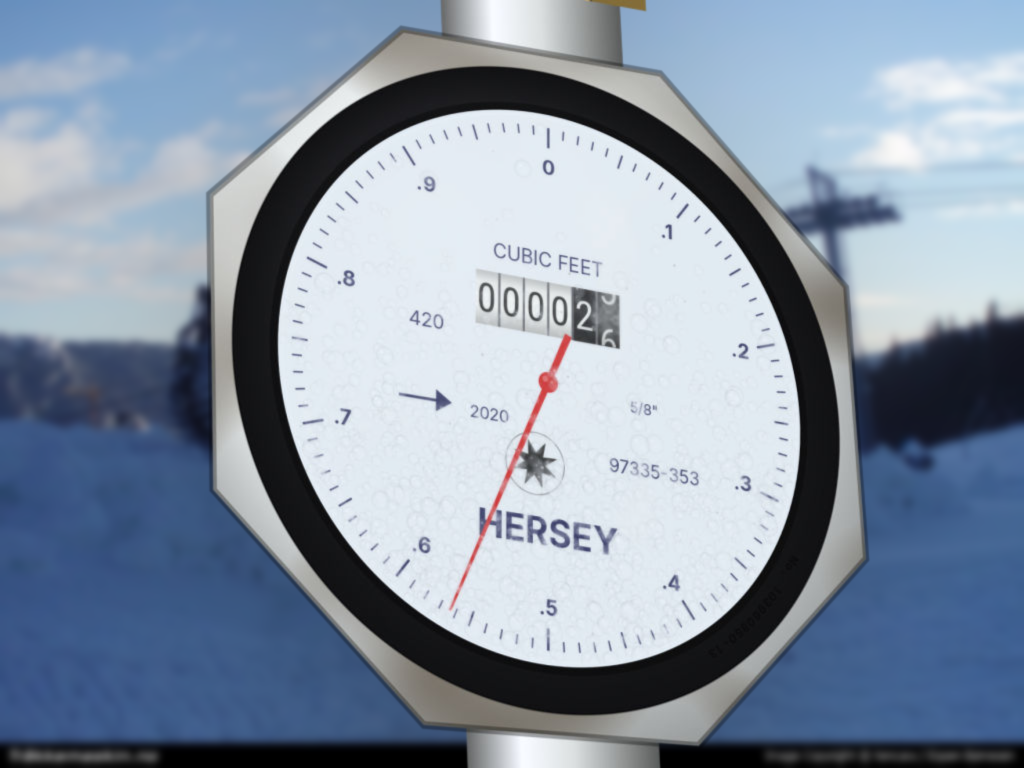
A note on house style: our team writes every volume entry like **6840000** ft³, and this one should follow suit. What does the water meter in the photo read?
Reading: **25.56** ft³
